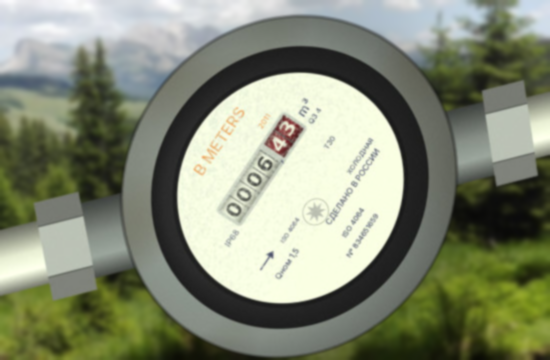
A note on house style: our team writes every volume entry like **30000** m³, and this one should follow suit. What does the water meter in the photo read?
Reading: **6.43** m³
